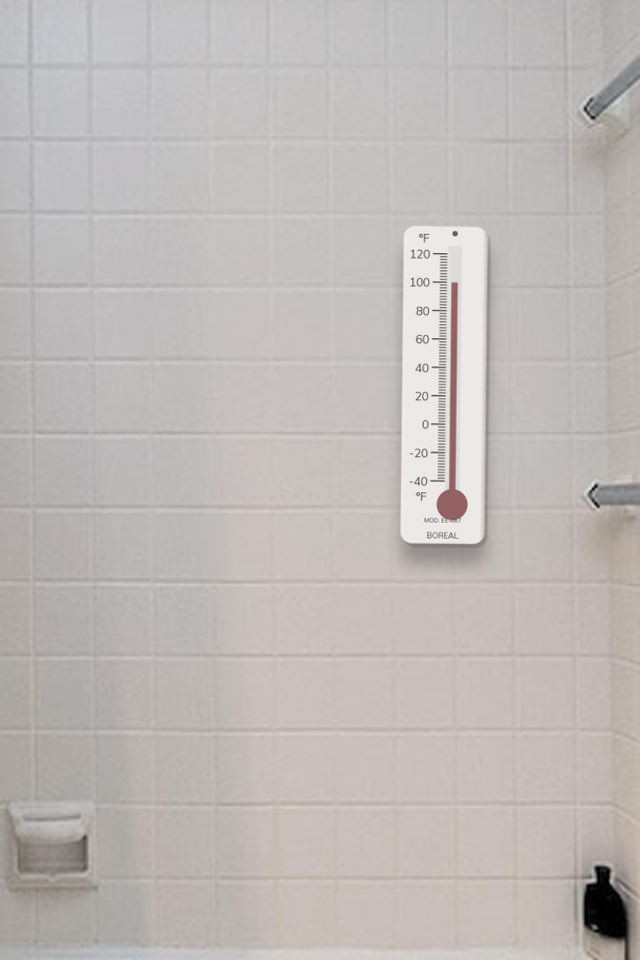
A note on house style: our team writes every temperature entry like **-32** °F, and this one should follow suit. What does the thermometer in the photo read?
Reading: **100** °F
